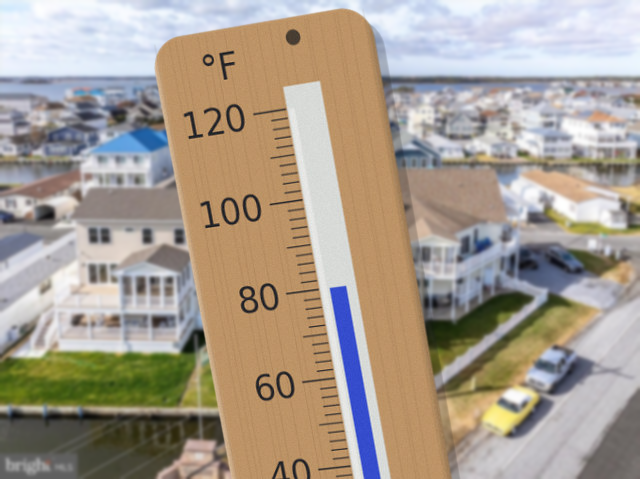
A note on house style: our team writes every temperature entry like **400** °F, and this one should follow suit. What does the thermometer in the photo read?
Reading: **80** °F
